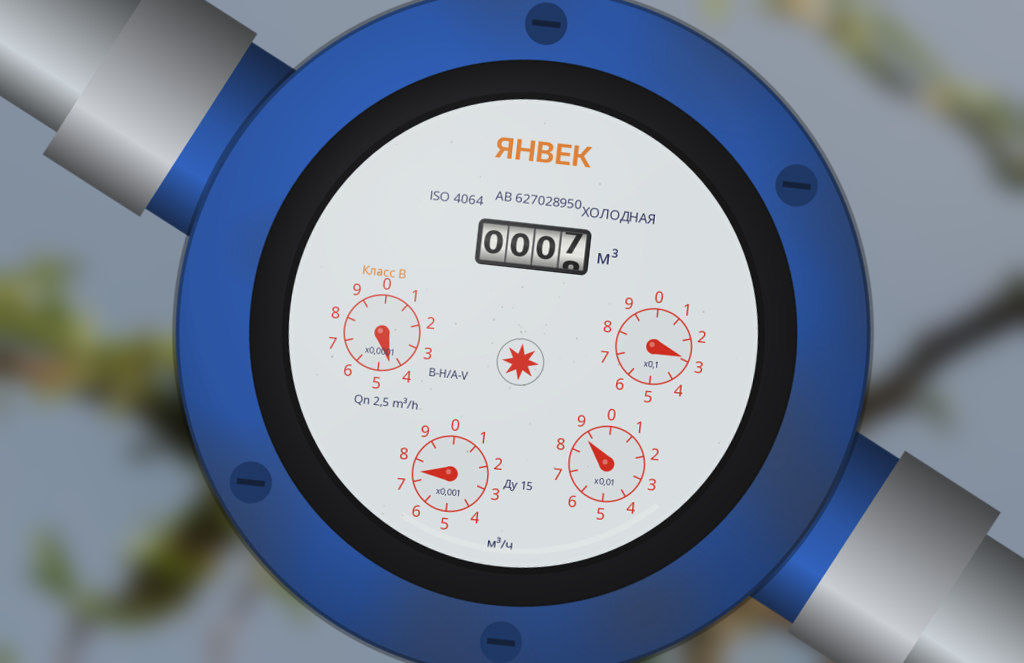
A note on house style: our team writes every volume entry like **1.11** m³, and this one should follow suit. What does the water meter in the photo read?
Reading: **7.2874** m³
